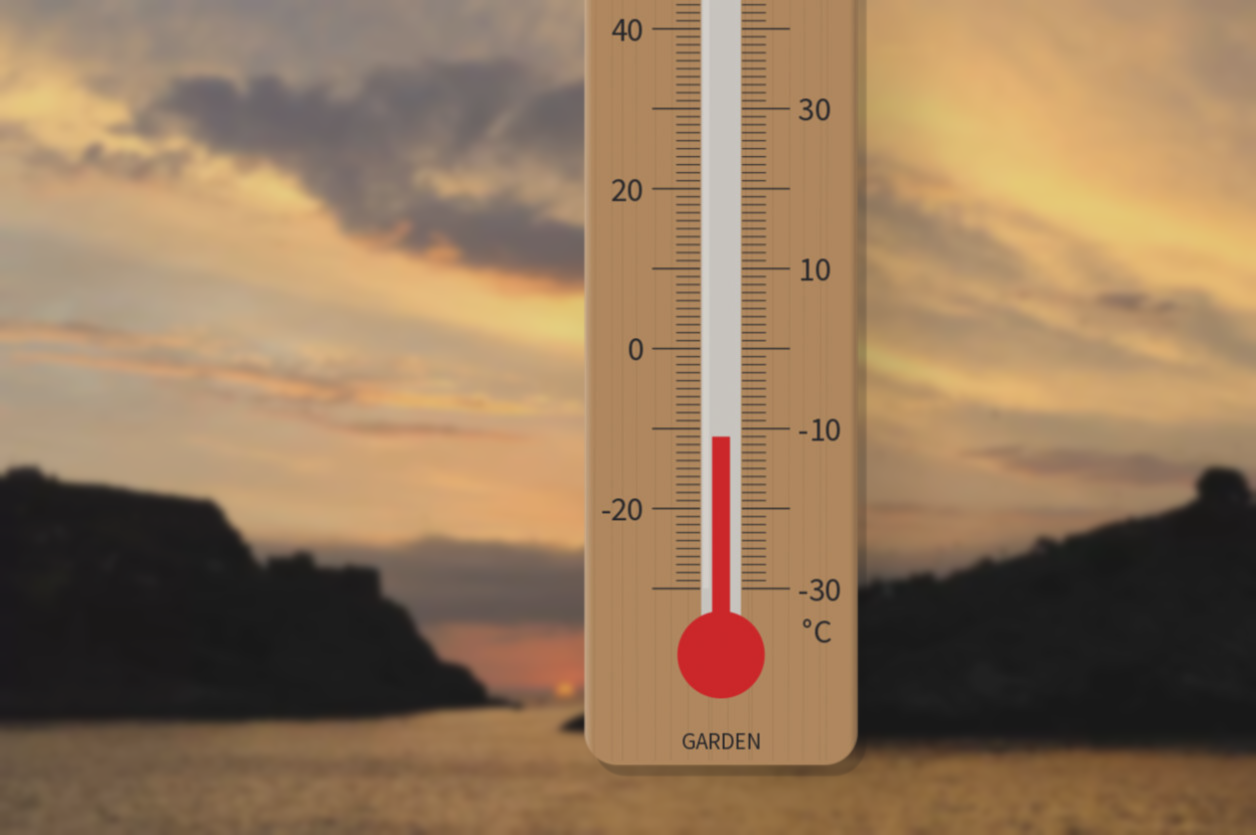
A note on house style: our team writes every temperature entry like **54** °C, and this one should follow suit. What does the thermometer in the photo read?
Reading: **-11** °C
